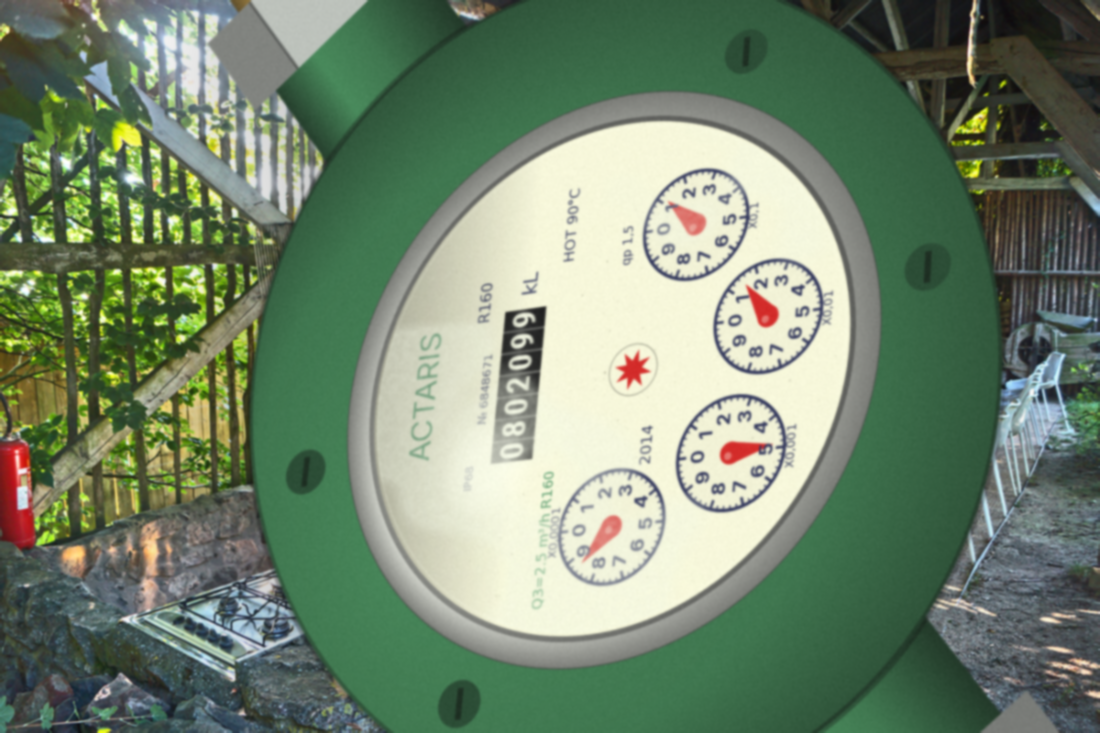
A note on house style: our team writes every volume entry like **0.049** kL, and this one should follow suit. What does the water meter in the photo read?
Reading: **802099.1148** kL
